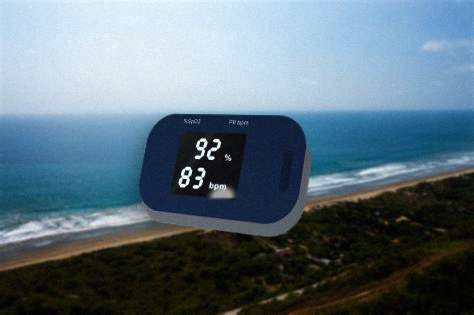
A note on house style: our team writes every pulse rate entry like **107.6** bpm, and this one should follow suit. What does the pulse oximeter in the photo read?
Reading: **83** bpm
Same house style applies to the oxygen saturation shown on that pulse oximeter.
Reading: **92** %
